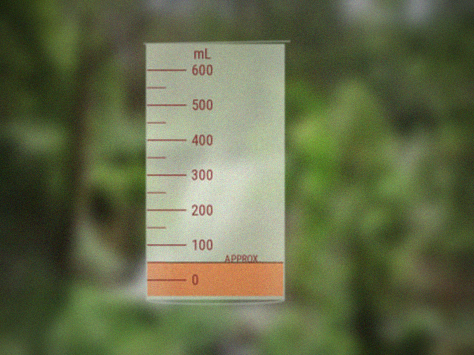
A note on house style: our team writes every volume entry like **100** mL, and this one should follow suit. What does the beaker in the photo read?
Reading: **50** mL
